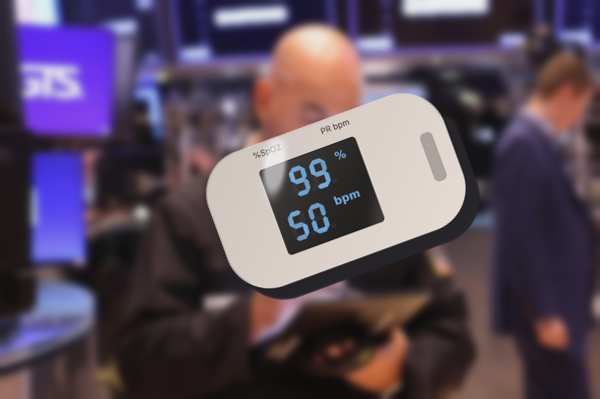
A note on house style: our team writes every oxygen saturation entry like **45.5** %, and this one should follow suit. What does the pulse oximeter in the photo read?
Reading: **99** %
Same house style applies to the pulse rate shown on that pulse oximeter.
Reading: **50** bpm
